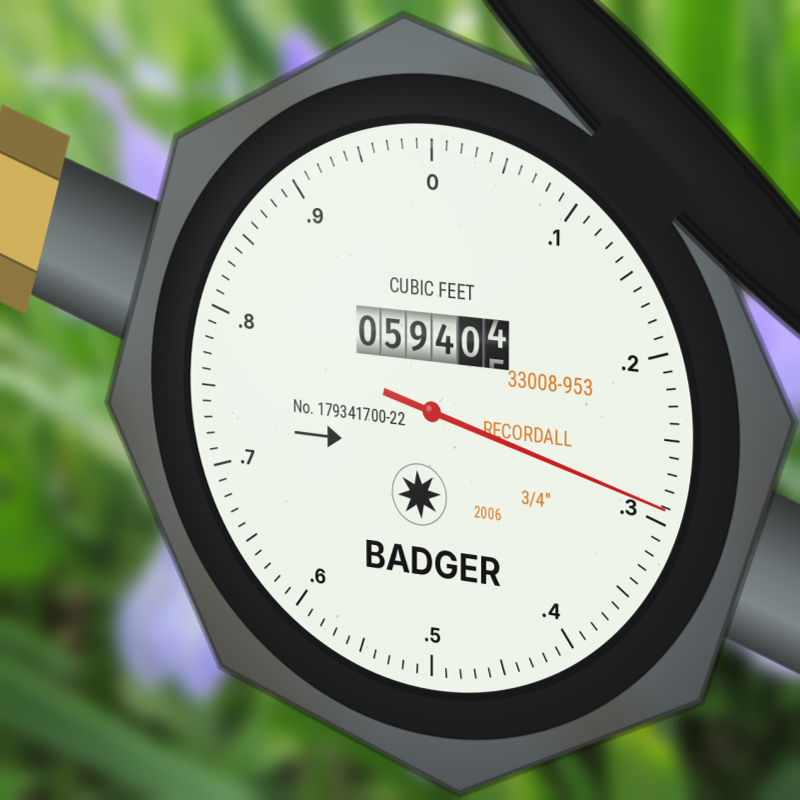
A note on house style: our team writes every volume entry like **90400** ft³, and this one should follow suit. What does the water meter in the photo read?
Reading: **59404.29** ft³
